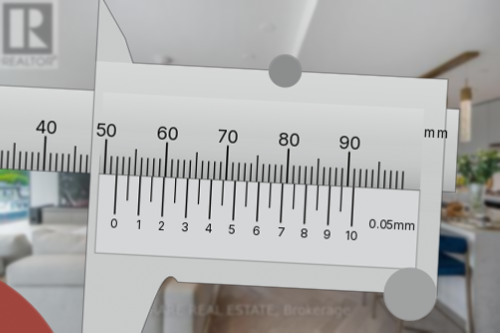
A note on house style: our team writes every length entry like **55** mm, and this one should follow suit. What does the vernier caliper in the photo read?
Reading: **52.0** mm
